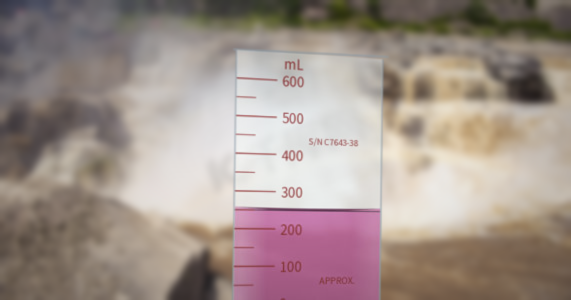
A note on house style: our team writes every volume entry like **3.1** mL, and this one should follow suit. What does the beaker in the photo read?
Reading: **250** mL
